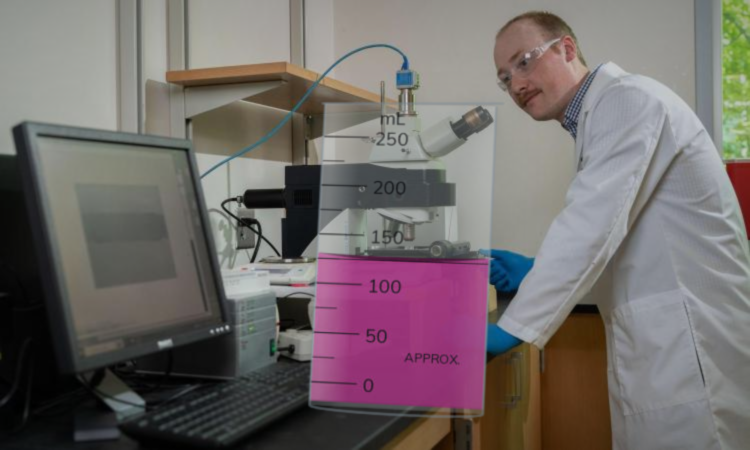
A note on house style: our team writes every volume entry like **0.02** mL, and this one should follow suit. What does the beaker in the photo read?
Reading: **125** mL
